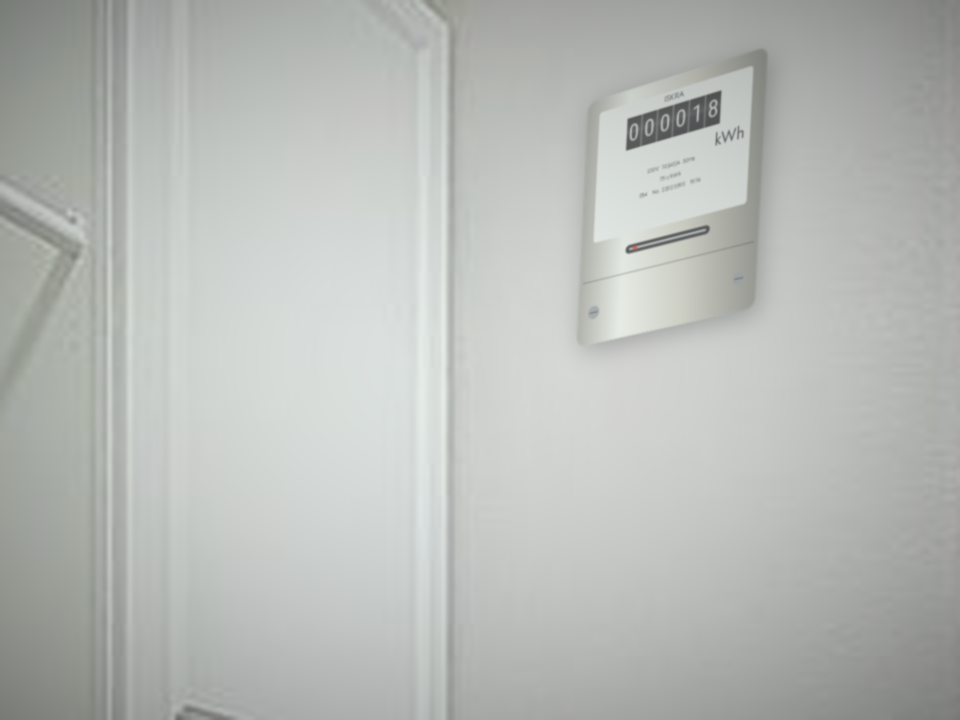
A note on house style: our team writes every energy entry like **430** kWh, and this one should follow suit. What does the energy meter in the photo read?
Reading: **18** kWh
